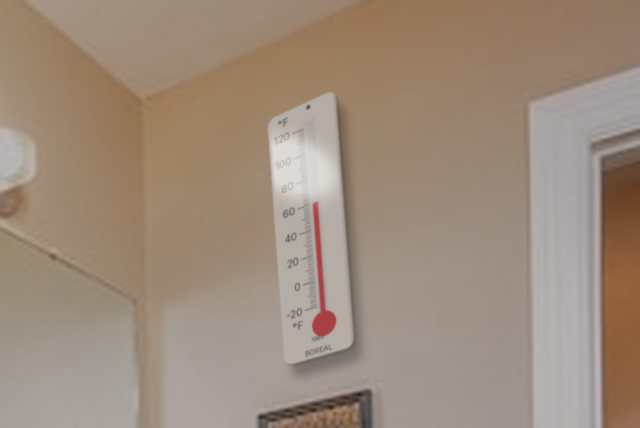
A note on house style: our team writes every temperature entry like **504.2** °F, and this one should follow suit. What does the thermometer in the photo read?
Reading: **60** °F
